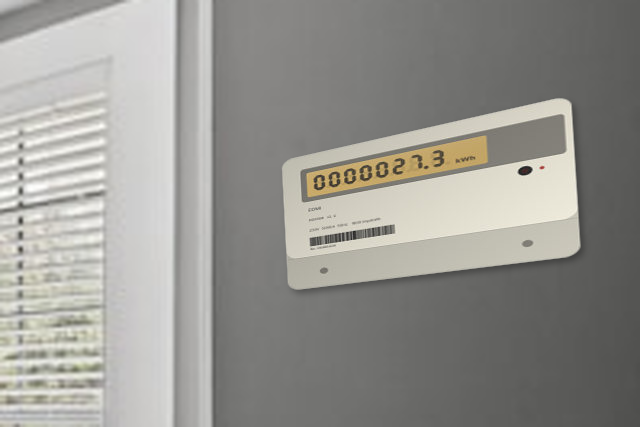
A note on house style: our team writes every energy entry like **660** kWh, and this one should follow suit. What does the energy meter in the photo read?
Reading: **27.3** kWh
